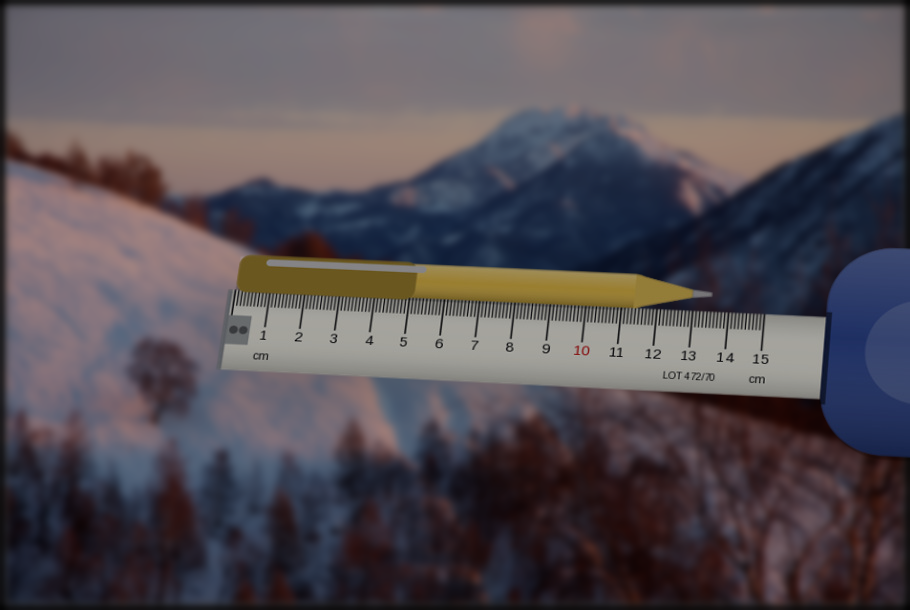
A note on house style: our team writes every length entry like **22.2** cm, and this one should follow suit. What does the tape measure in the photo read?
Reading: **13.5** cm
